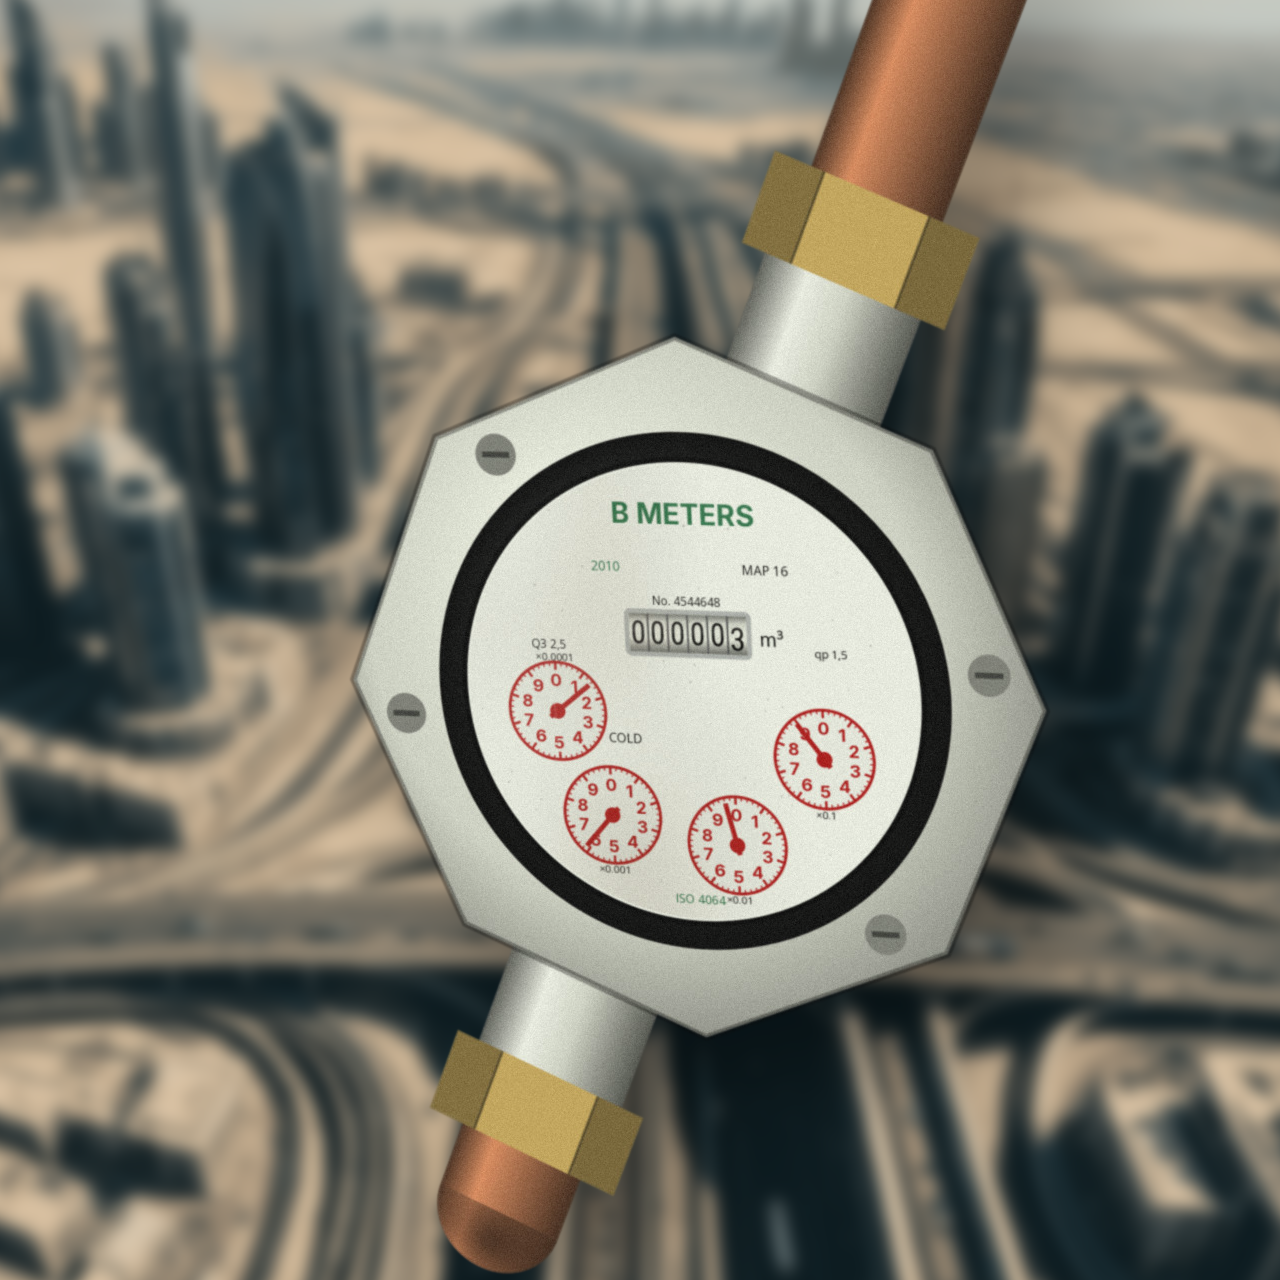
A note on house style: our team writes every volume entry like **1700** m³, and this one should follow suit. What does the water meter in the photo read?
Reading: **2.8961** m³
